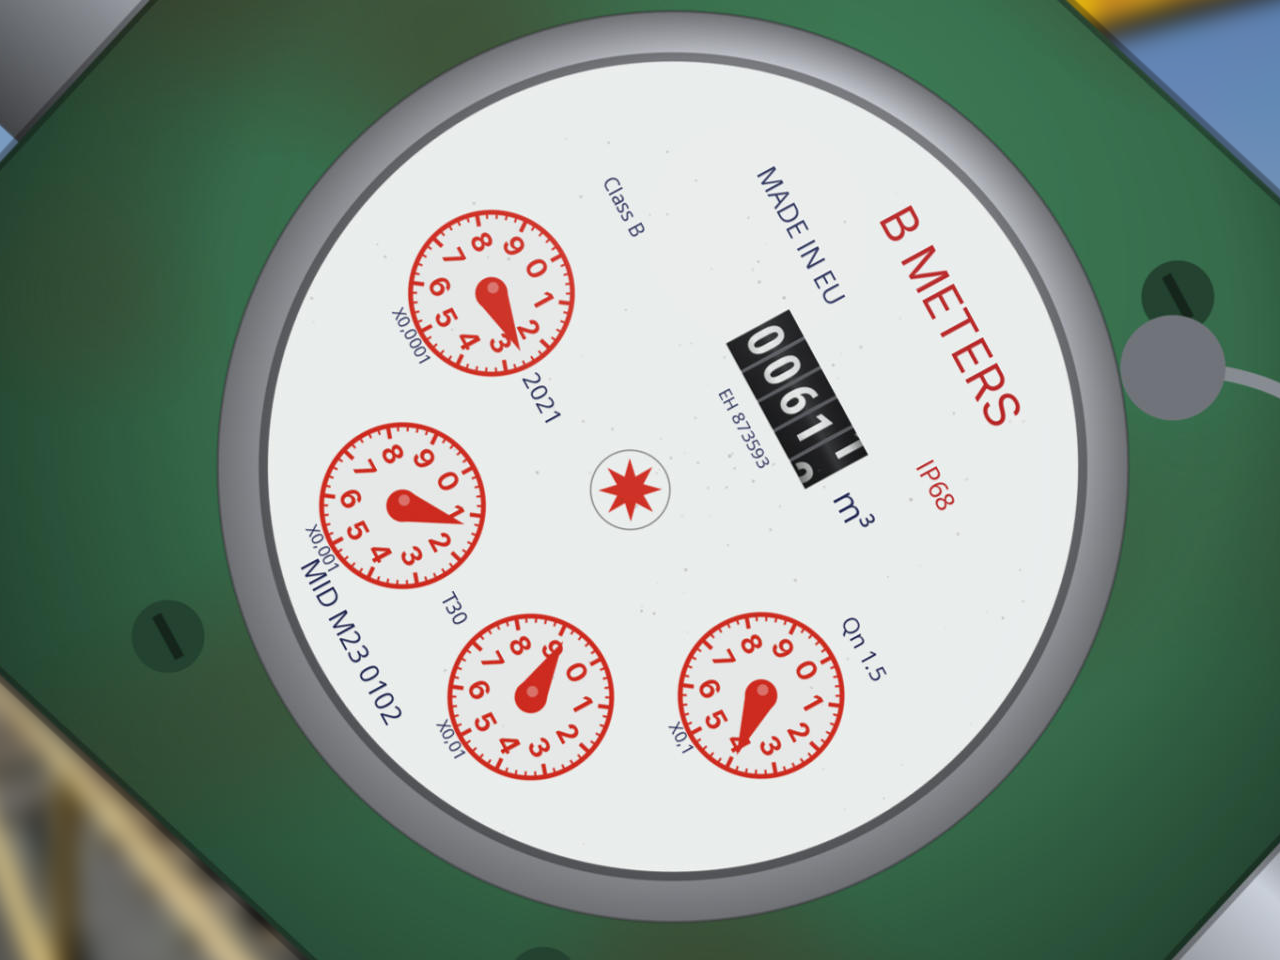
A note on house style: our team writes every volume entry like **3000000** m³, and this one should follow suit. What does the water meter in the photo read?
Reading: **611.3912** m³
